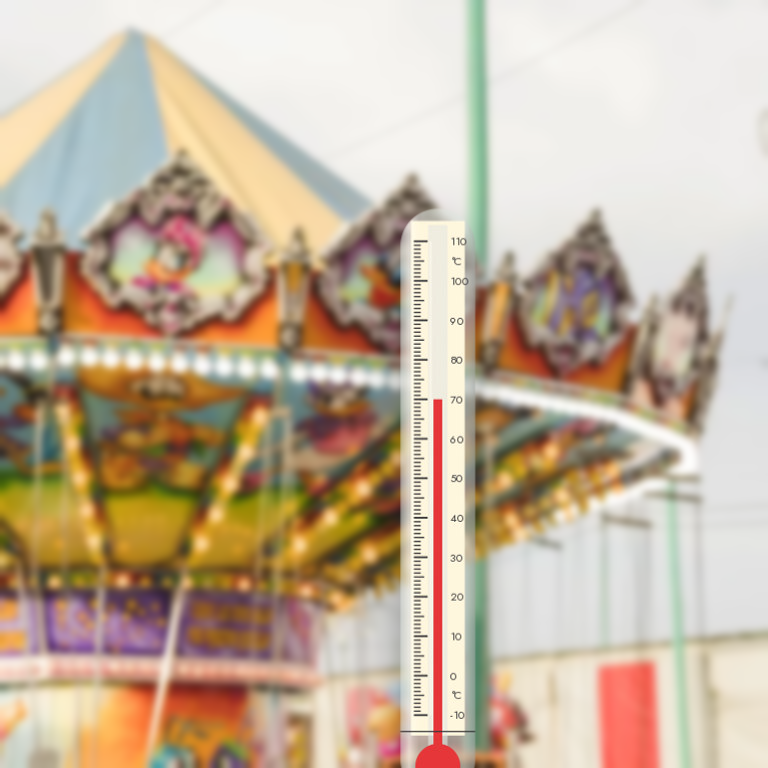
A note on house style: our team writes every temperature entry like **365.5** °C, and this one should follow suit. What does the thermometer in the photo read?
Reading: **70** °C
